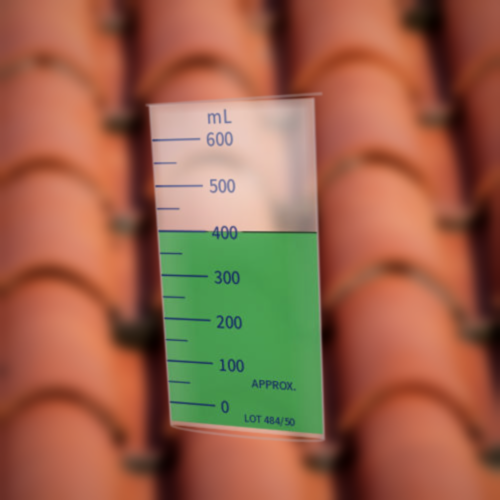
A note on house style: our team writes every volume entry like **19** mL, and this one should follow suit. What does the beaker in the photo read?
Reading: **400** mL
